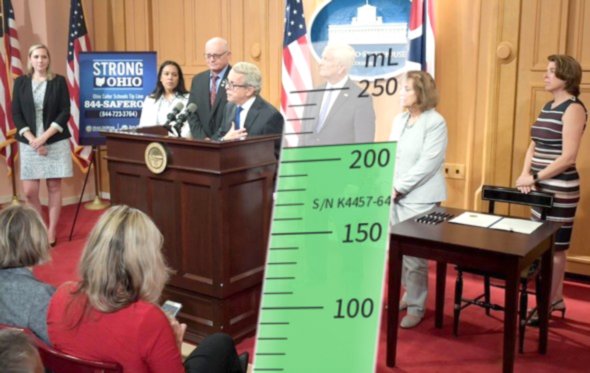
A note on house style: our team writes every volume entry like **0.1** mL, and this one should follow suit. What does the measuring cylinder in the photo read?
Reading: **210** mL
